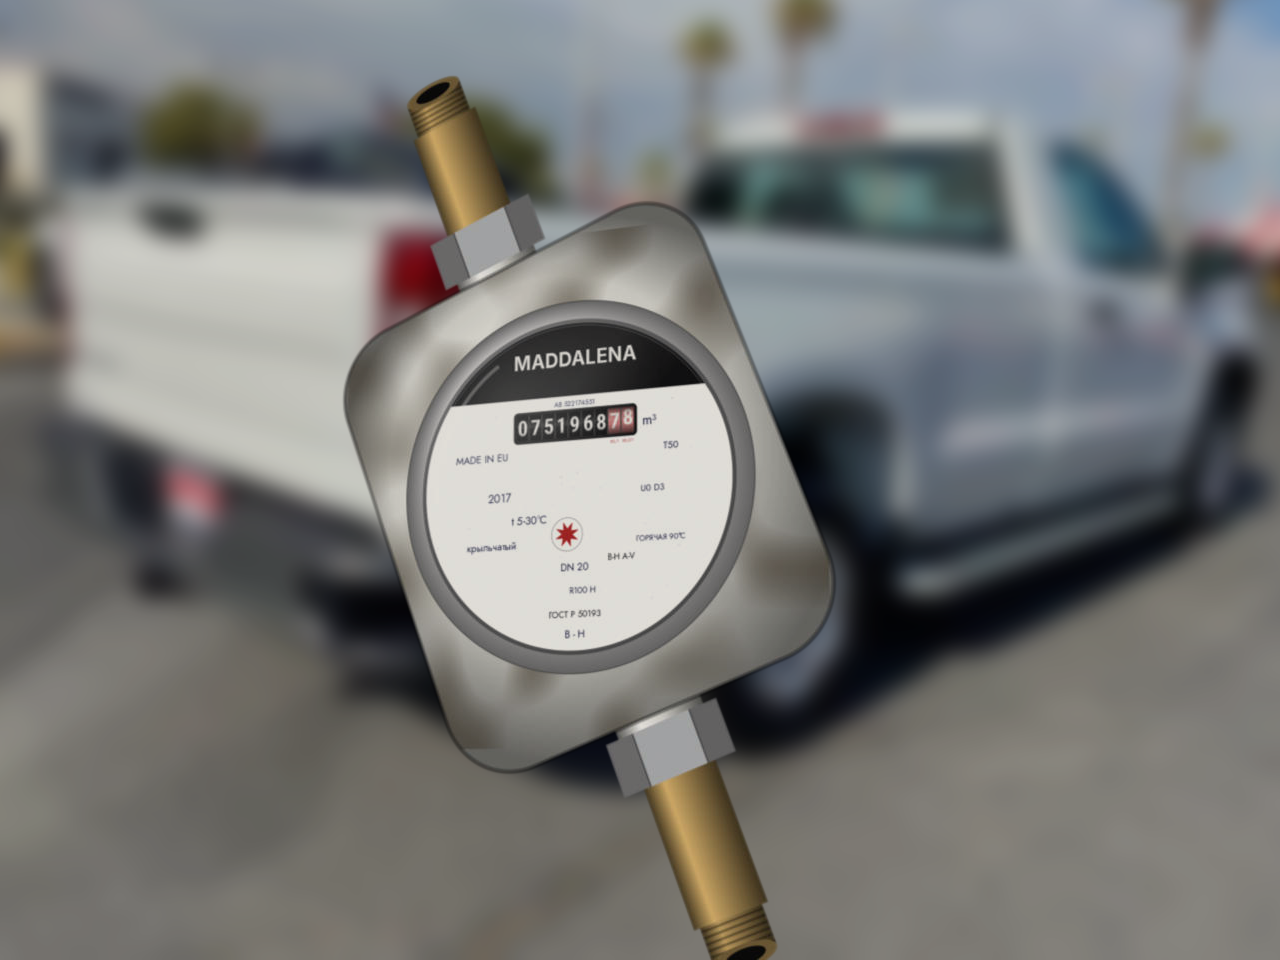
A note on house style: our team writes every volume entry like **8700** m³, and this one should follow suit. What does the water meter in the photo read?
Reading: **751968.78** m³
